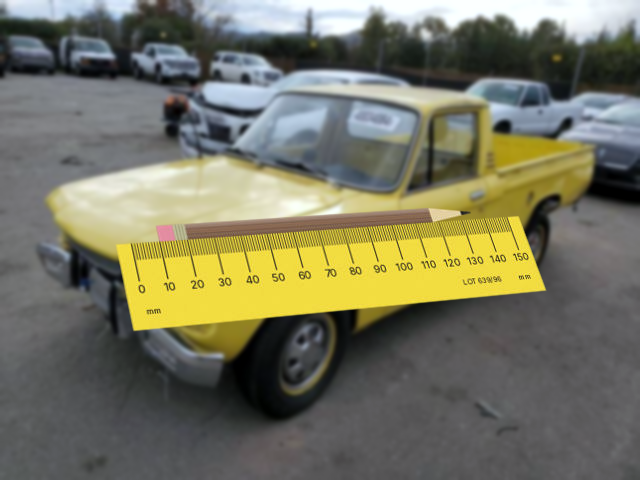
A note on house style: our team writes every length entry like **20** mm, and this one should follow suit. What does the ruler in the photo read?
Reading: **125** mm
